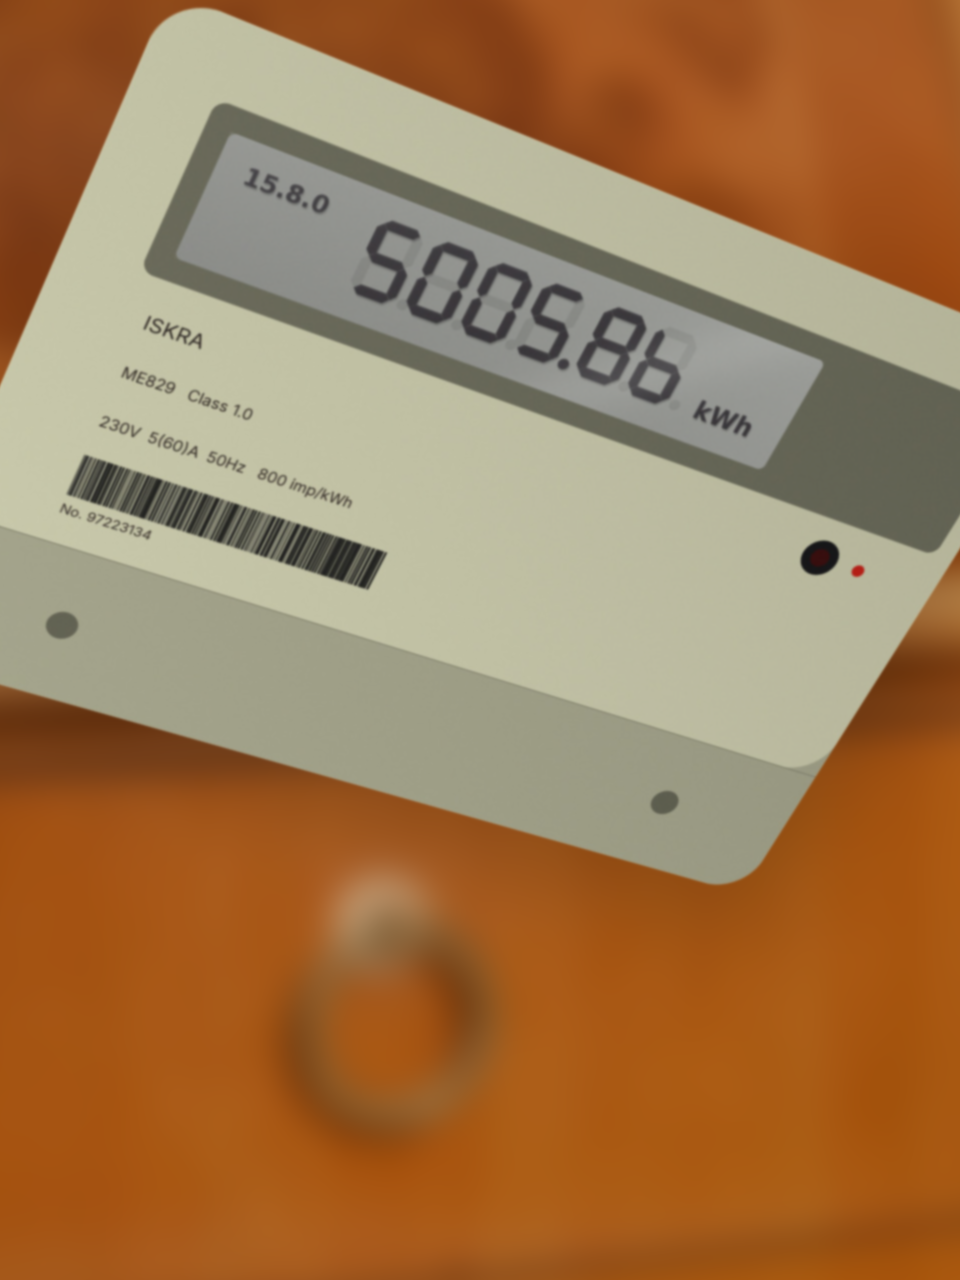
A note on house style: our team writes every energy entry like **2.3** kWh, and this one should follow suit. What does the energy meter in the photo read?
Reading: **5005.86** kWh
